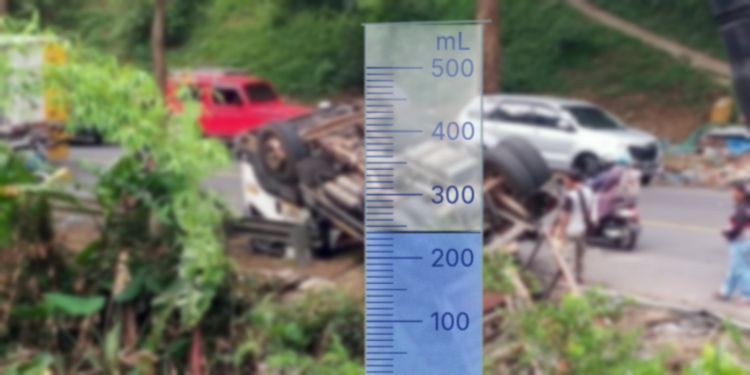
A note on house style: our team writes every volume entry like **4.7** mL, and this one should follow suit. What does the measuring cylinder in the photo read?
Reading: **240** mL
